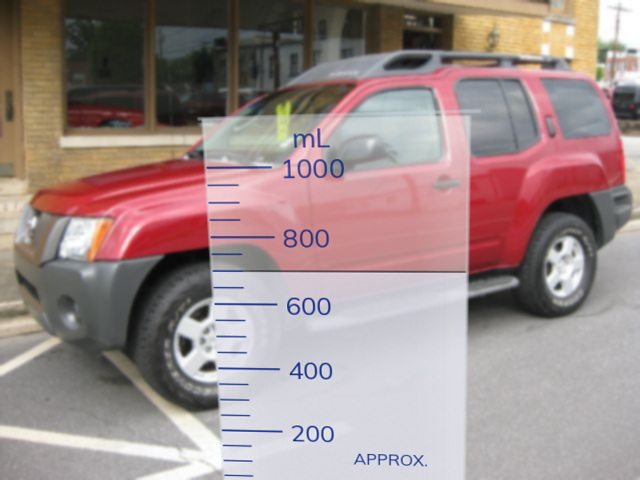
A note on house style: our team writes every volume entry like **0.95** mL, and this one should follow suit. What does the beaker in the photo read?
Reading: **700** mL
